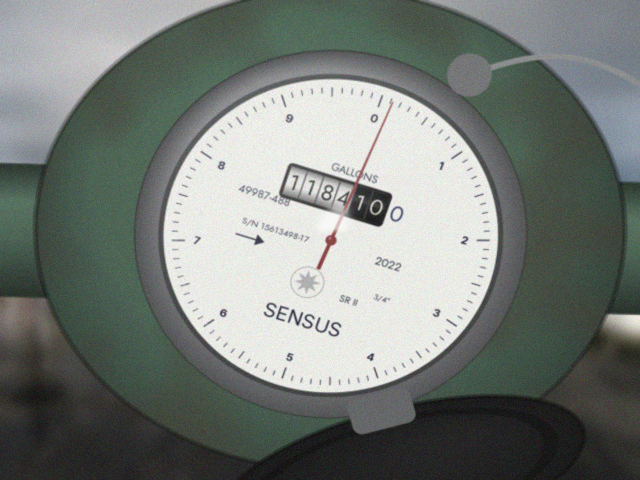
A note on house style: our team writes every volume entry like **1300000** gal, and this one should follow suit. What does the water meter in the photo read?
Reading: **1184100.1** gal
